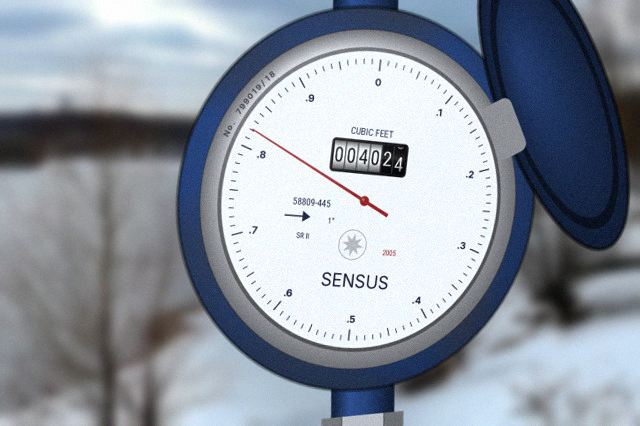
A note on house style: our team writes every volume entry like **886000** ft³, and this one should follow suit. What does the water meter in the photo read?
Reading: **4023.82** ft³
